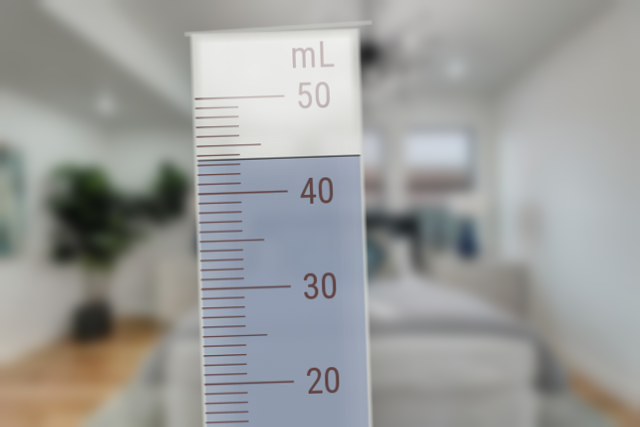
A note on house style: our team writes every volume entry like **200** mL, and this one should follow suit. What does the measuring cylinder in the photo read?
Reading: **43.5** mL
